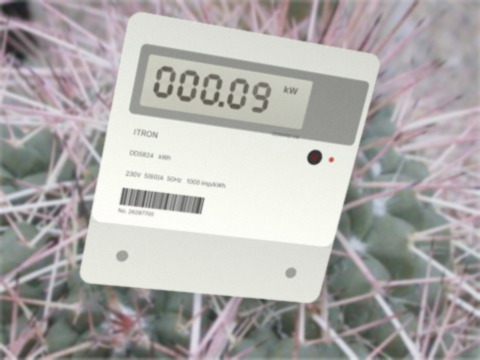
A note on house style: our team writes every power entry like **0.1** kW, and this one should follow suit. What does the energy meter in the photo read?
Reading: **0.09** kW
